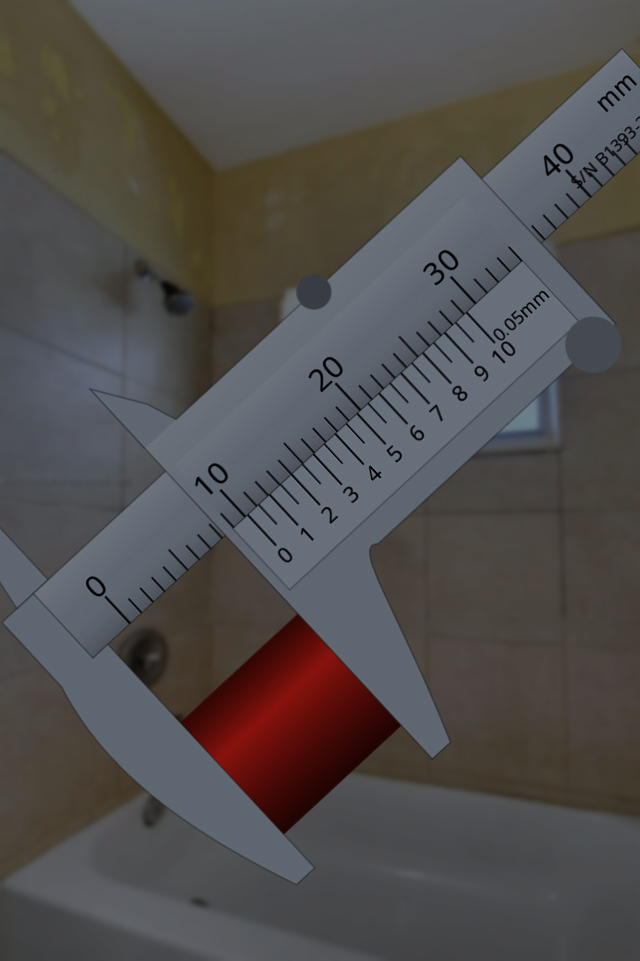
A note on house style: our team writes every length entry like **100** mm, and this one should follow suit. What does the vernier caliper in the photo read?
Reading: **10.2** mm
